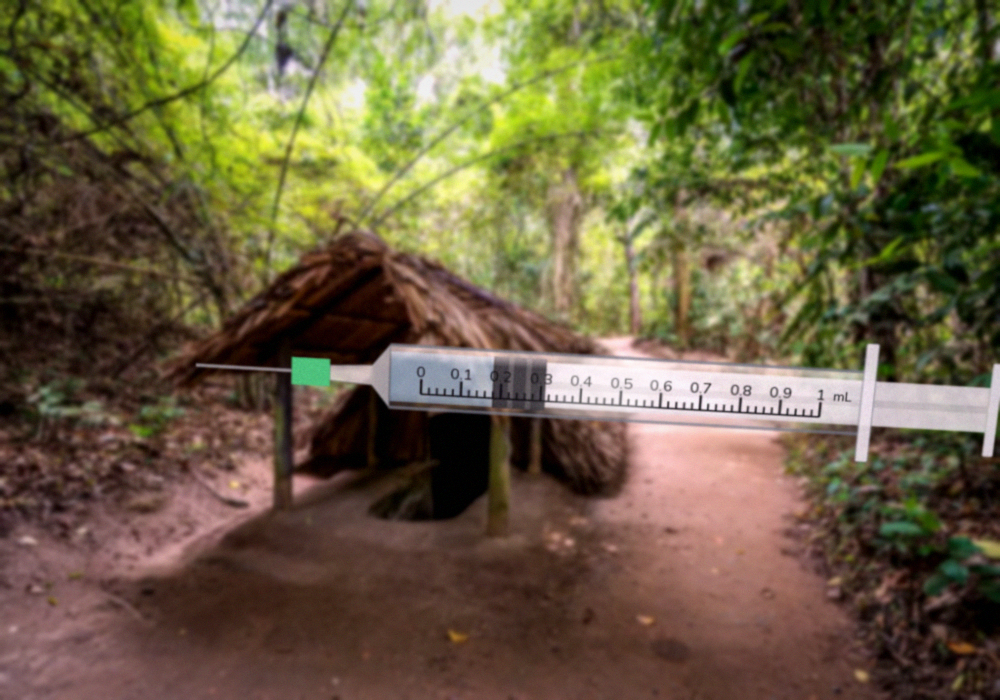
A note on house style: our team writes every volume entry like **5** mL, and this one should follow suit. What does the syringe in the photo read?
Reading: **0.18** mL
